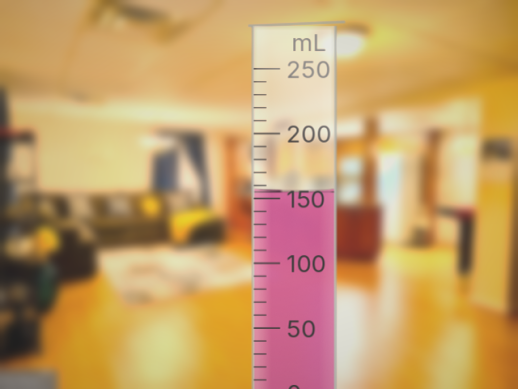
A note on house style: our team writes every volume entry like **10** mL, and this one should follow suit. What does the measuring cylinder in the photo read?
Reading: **155** mL
